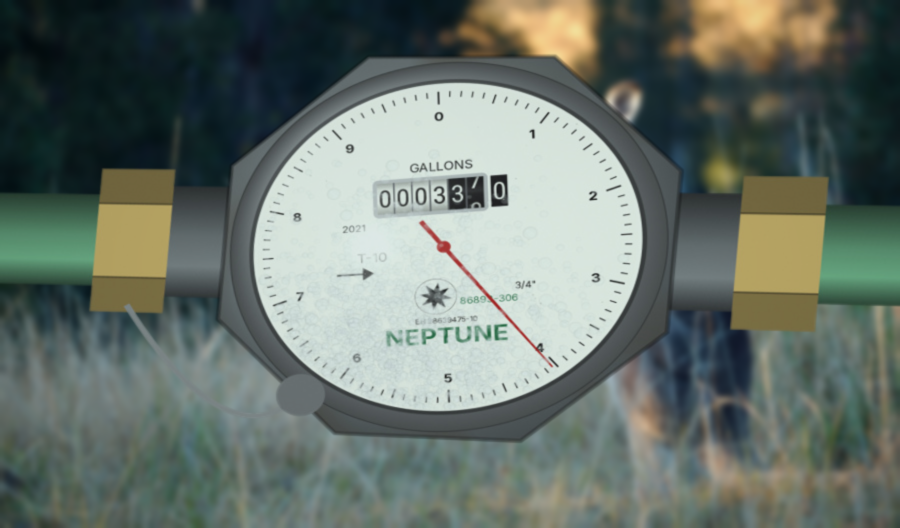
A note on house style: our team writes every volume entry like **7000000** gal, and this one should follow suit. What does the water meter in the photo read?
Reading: **3374.0** gal
